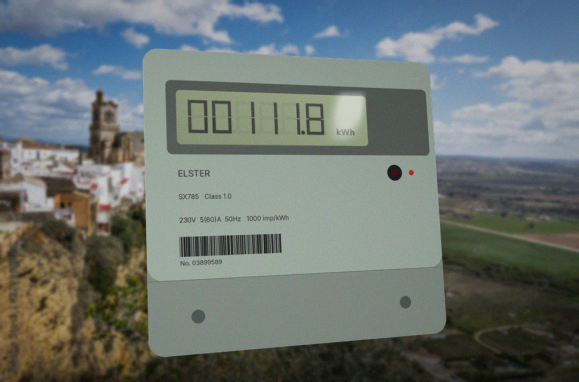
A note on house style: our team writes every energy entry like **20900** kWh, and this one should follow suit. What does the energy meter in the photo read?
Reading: **111.8** kWh
